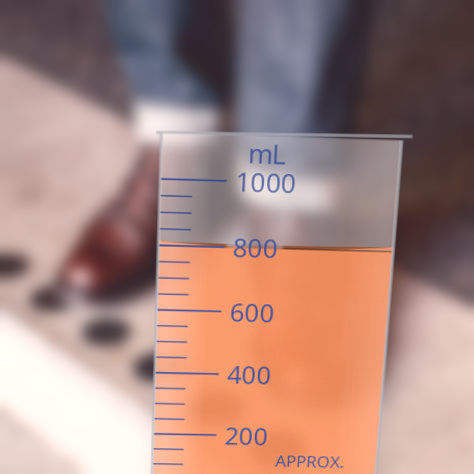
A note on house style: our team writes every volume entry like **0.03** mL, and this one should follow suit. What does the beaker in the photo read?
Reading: **800** mL
